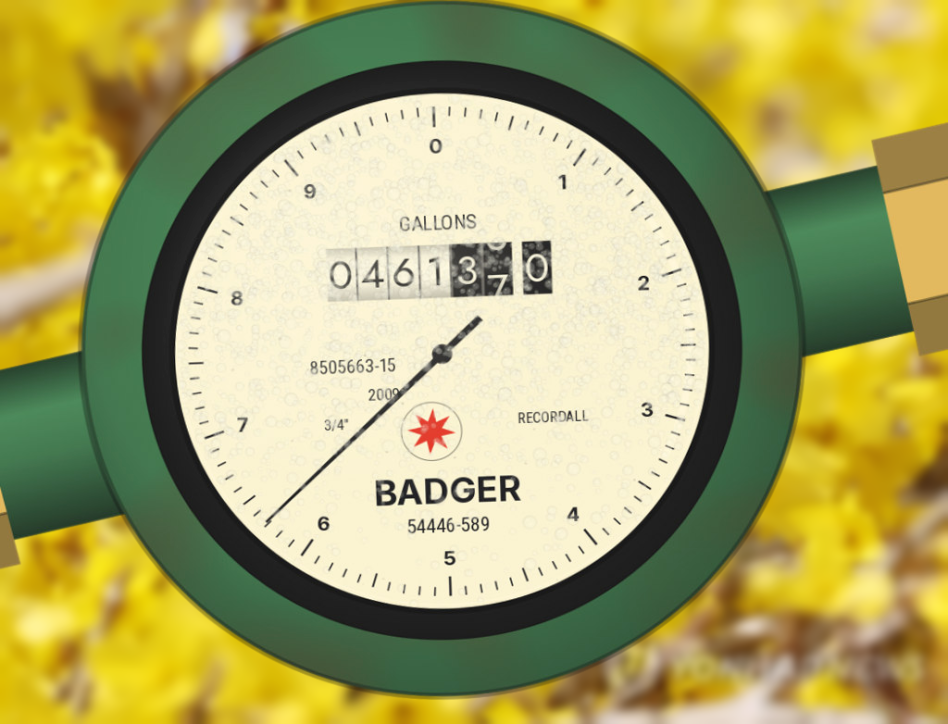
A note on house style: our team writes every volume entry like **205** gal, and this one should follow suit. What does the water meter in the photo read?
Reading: **461366.3** gal
